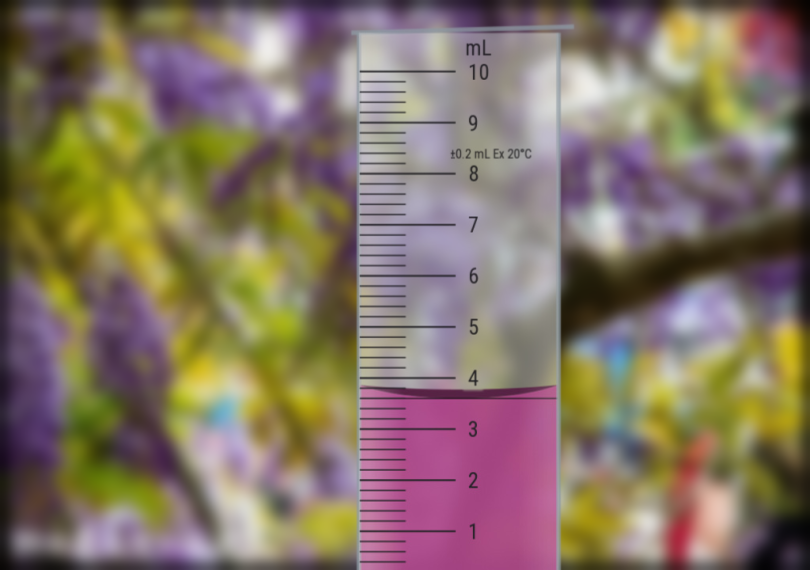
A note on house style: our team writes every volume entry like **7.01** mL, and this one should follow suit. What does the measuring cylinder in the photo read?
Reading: **3.6** mL
